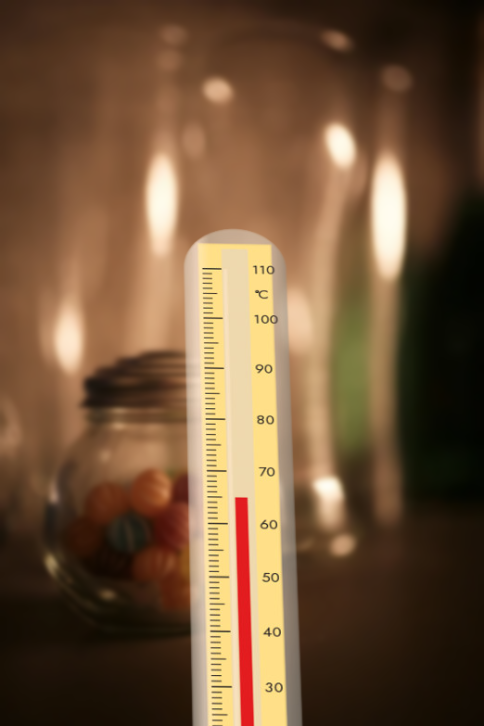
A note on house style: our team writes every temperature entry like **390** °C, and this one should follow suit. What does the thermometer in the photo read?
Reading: **65** °C
